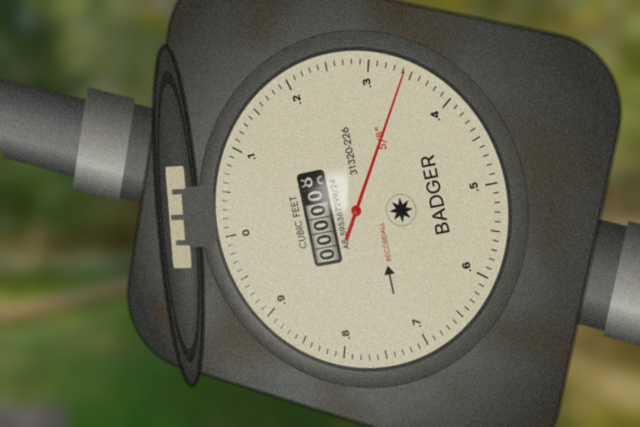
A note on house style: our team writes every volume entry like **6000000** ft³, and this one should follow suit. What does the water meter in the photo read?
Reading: **8.34** ft³
